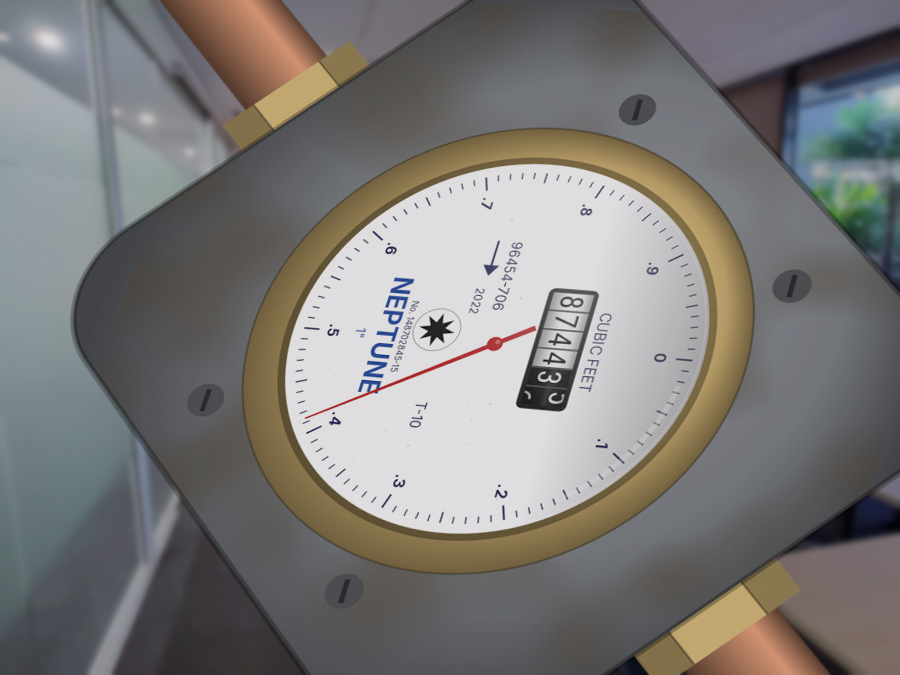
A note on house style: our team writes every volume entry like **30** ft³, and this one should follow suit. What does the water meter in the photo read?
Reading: **874435.41** ft³
